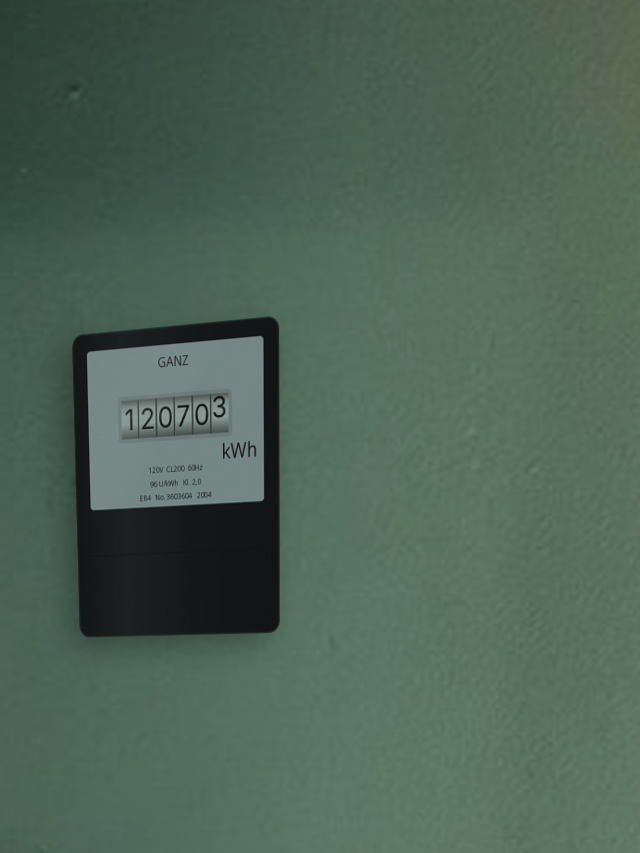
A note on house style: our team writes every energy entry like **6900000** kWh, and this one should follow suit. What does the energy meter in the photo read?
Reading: **120703** kWh
